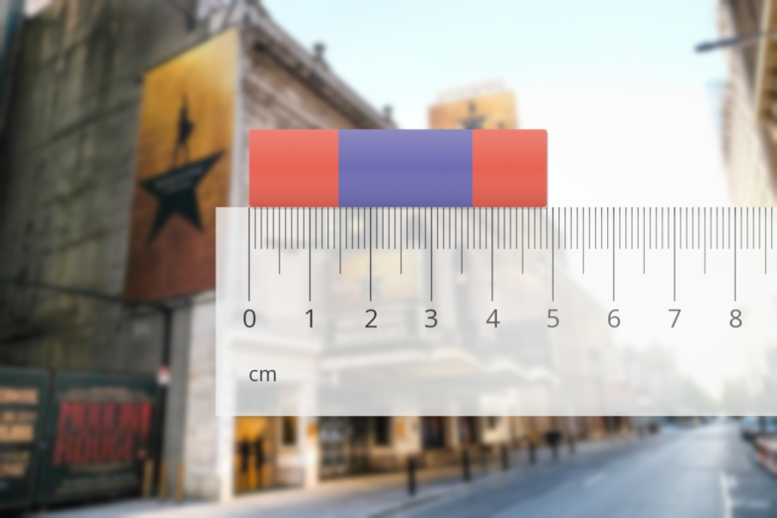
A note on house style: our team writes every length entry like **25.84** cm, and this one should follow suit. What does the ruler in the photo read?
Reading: **4.9** cm
